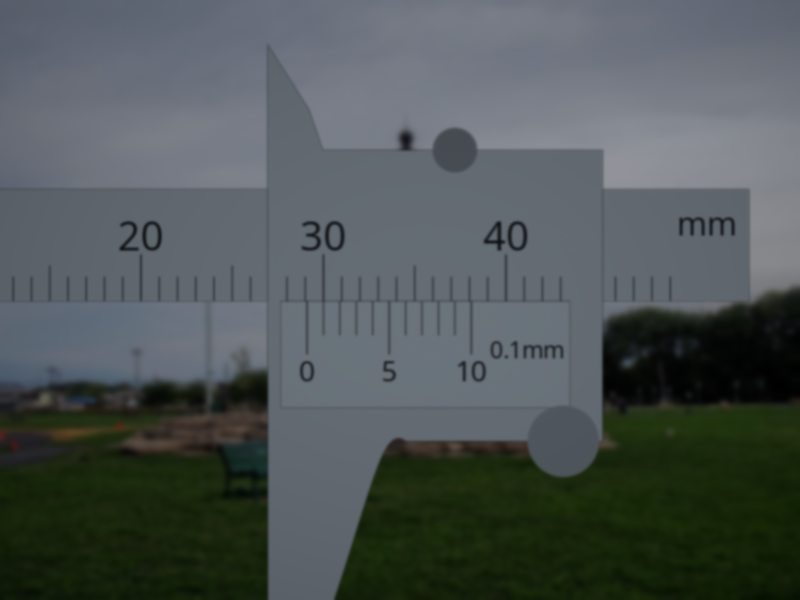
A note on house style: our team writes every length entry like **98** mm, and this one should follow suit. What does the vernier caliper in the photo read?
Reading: **29.1** mm
